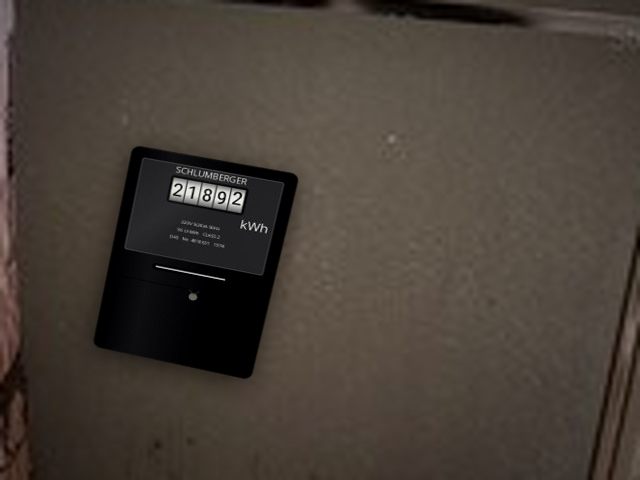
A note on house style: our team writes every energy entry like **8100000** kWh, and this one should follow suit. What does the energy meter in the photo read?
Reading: **21892** kWh
